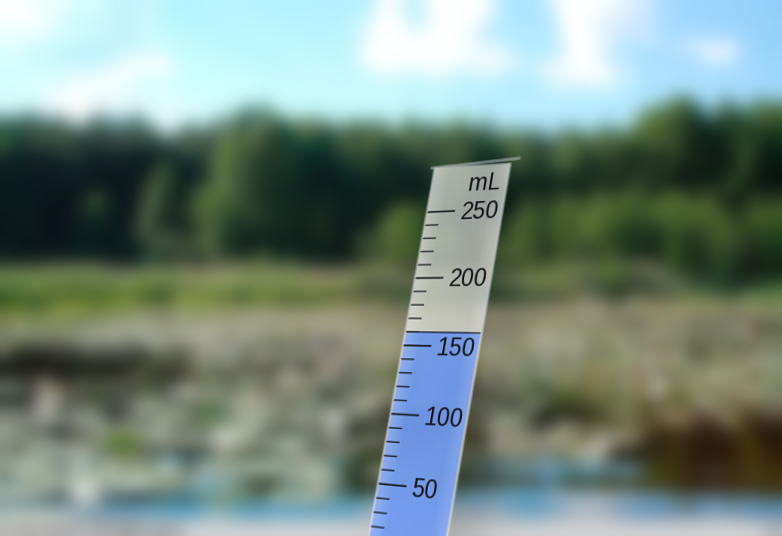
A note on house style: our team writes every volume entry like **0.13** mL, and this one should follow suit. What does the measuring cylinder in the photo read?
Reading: **160** mL
